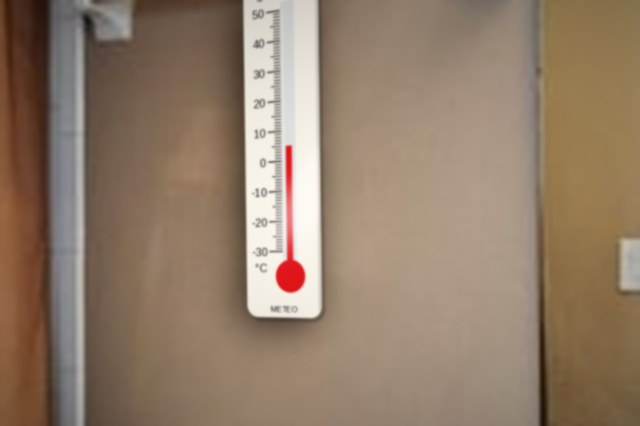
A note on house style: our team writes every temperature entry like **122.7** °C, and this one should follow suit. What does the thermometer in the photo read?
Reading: **5** °C
